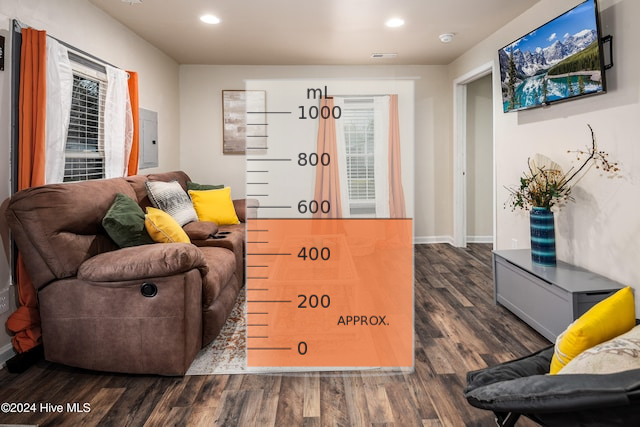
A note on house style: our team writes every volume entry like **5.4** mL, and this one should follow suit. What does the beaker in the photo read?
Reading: **550** mL
